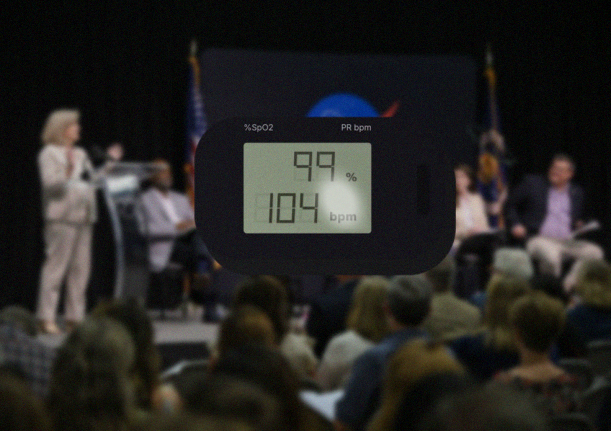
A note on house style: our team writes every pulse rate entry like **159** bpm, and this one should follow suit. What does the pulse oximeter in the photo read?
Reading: **104** bpm
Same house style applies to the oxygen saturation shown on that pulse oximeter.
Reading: **99** %
